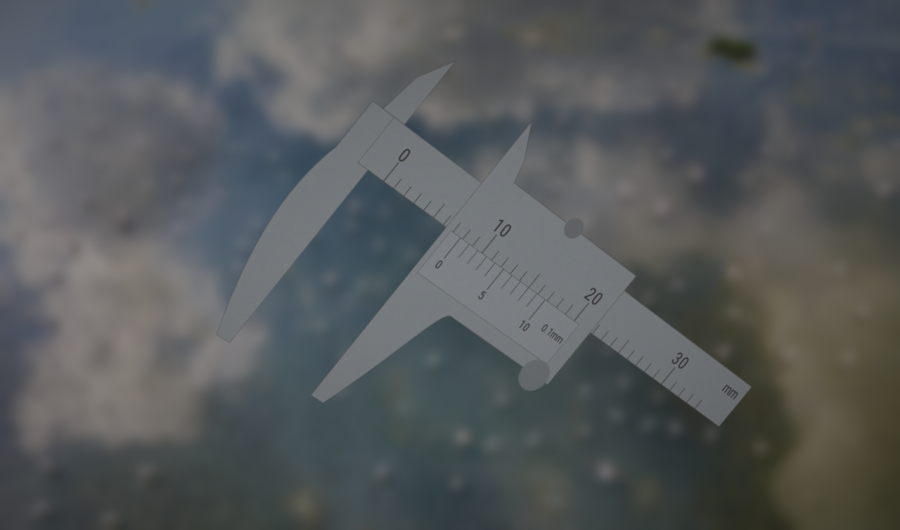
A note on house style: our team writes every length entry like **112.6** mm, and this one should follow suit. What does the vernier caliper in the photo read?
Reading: **7.8** mm
